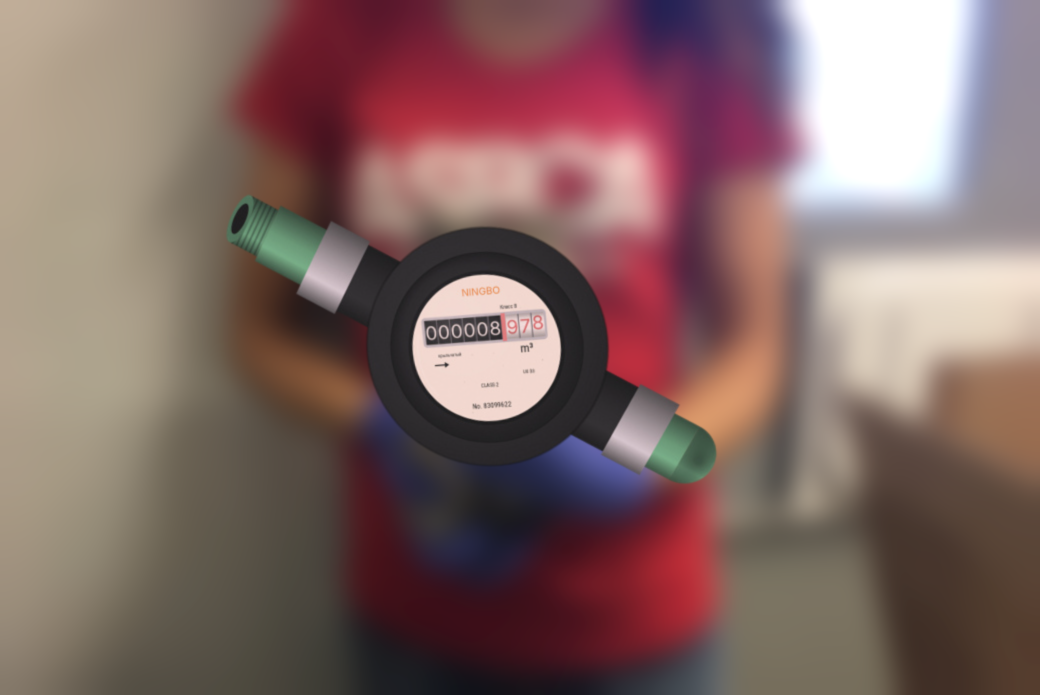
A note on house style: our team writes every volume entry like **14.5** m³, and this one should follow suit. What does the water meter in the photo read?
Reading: **8.978** m³
